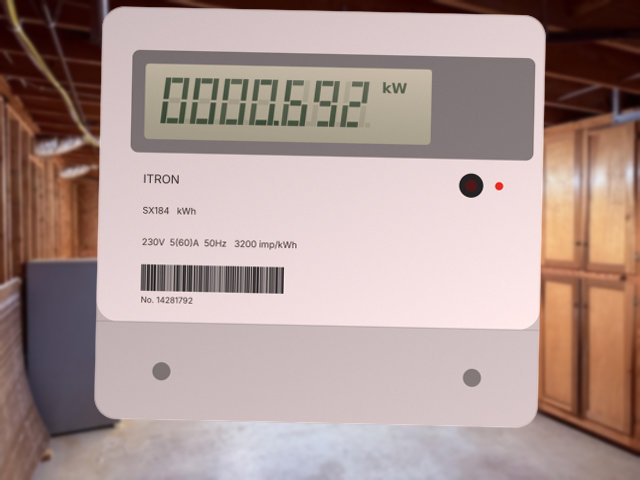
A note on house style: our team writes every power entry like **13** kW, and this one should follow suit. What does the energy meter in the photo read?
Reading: **0.692** kW
